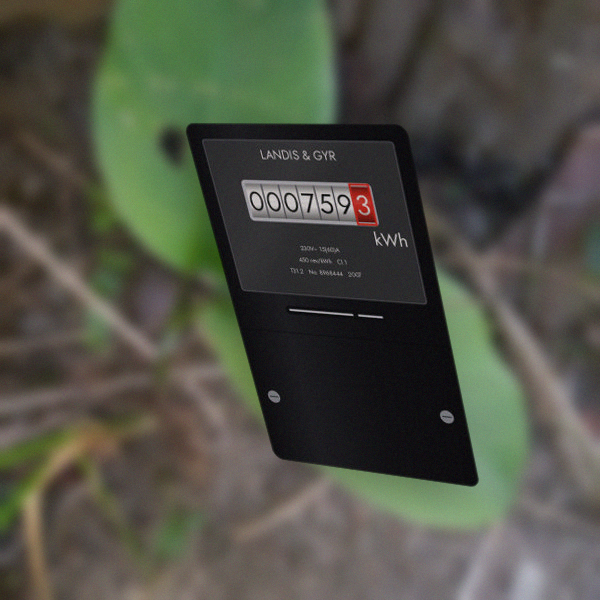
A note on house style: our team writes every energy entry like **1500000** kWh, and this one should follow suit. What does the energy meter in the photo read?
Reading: **759.3** kWh
